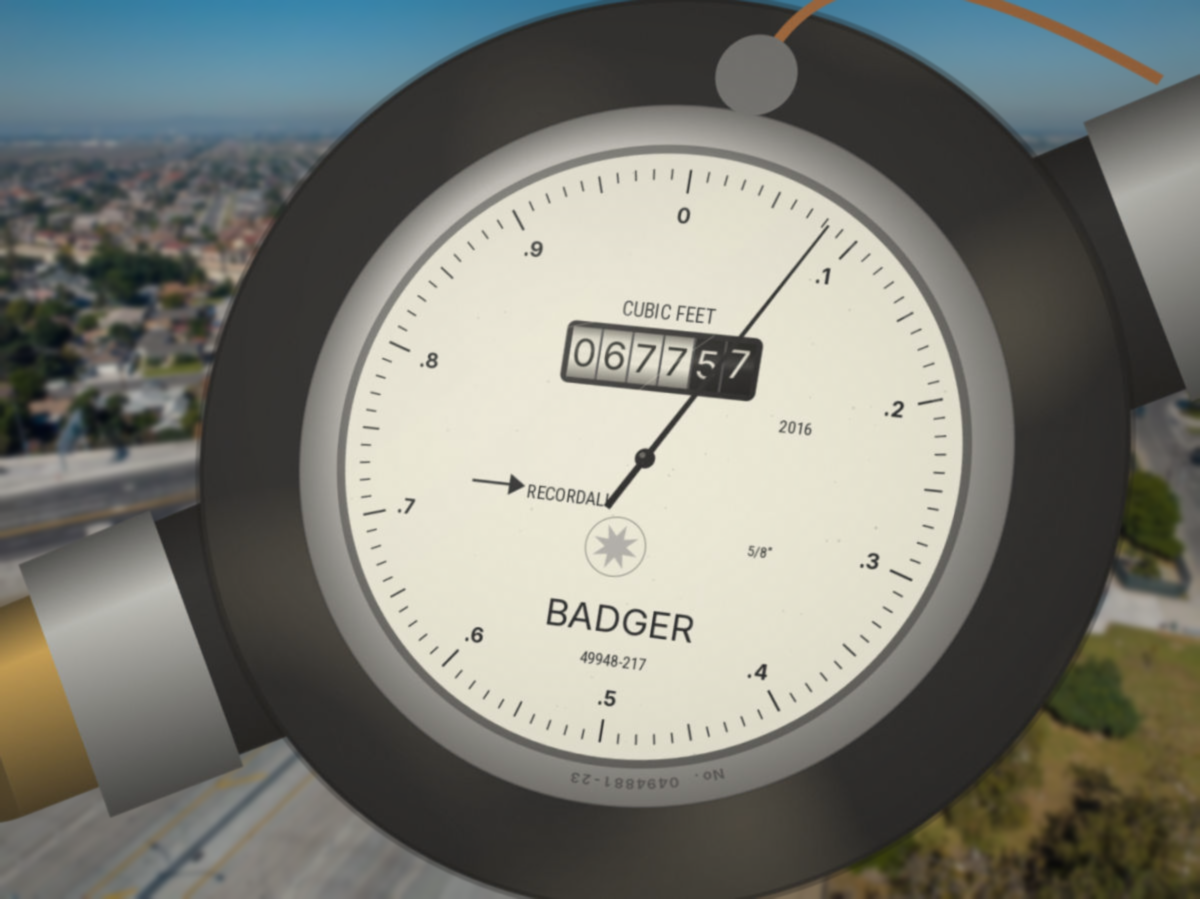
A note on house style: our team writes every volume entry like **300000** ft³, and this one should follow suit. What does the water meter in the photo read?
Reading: **67757.08** ft³
